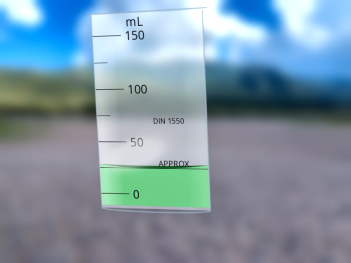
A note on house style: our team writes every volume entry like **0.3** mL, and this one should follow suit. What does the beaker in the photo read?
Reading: **25** mL
